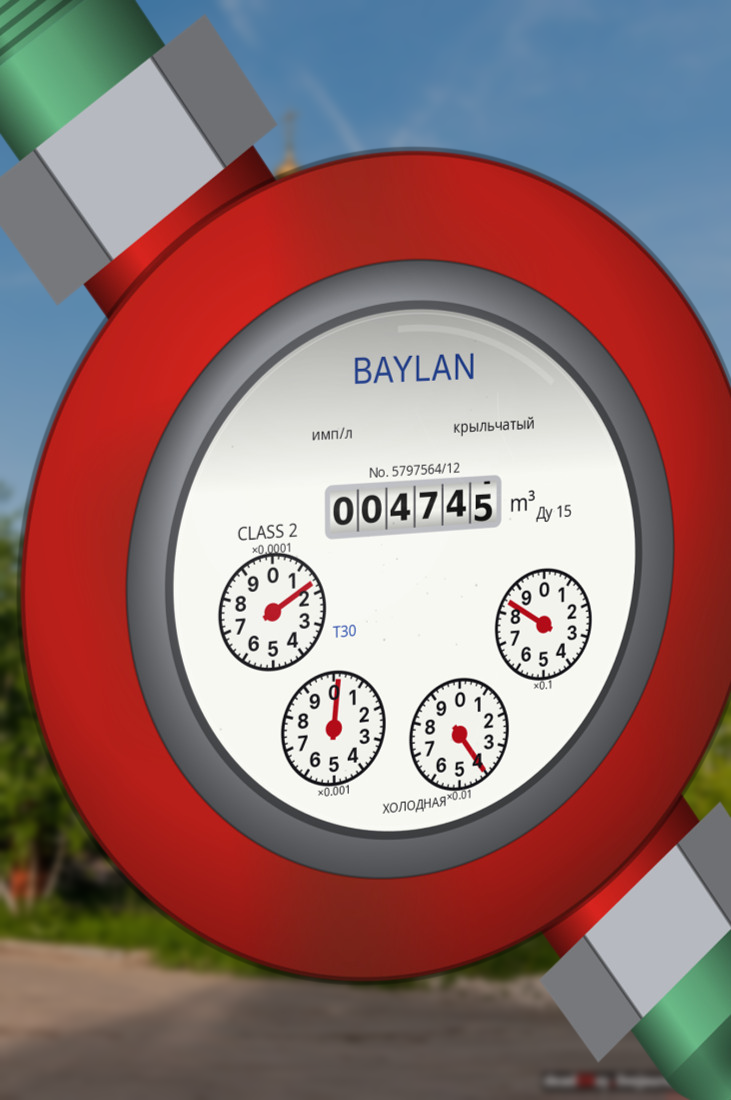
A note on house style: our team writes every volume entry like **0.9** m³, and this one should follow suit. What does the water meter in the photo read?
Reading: **4744.8401** m³
